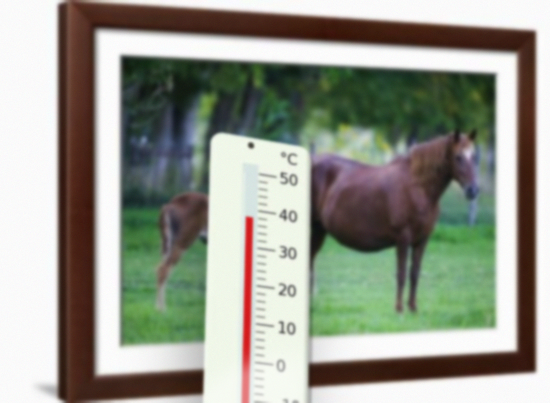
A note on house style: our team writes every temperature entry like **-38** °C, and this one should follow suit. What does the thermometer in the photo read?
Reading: **38** °C
